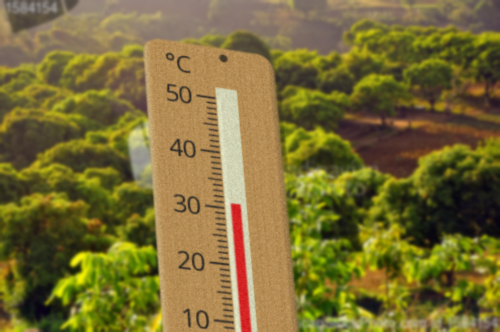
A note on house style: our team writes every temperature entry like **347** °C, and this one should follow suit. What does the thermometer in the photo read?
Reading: **31** °C
